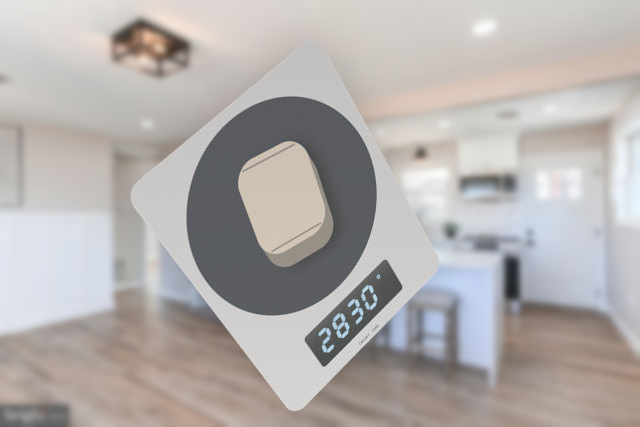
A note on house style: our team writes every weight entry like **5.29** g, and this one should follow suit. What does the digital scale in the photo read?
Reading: **2830** g
